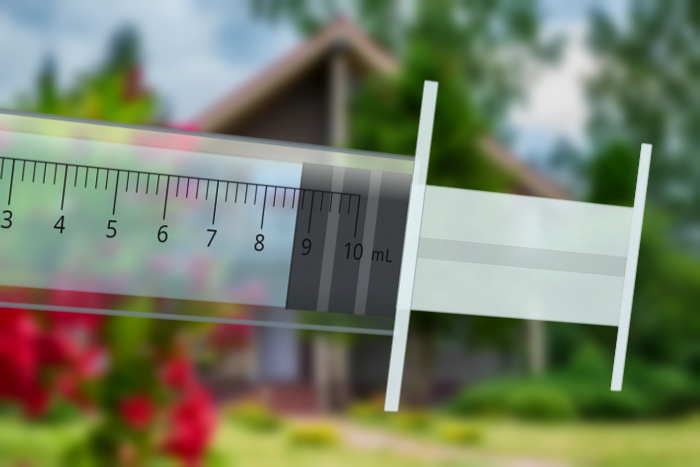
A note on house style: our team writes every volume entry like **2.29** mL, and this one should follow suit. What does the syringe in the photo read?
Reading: **8.7** mL
